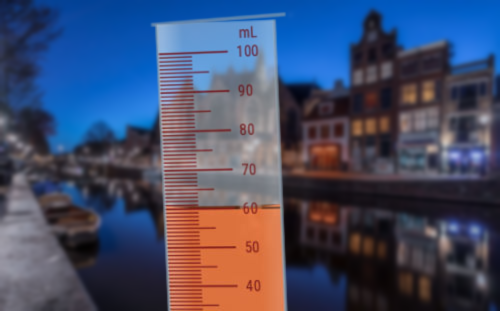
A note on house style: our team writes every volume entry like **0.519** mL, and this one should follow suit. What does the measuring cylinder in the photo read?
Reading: **60** mL
